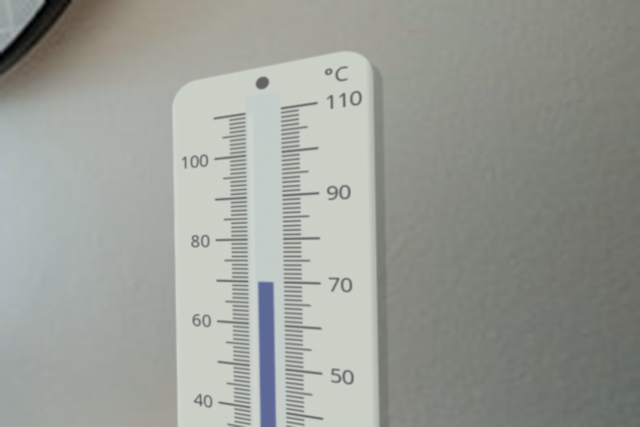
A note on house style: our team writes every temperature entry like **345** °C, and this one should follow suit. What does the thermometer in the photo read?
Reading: **70** °C
